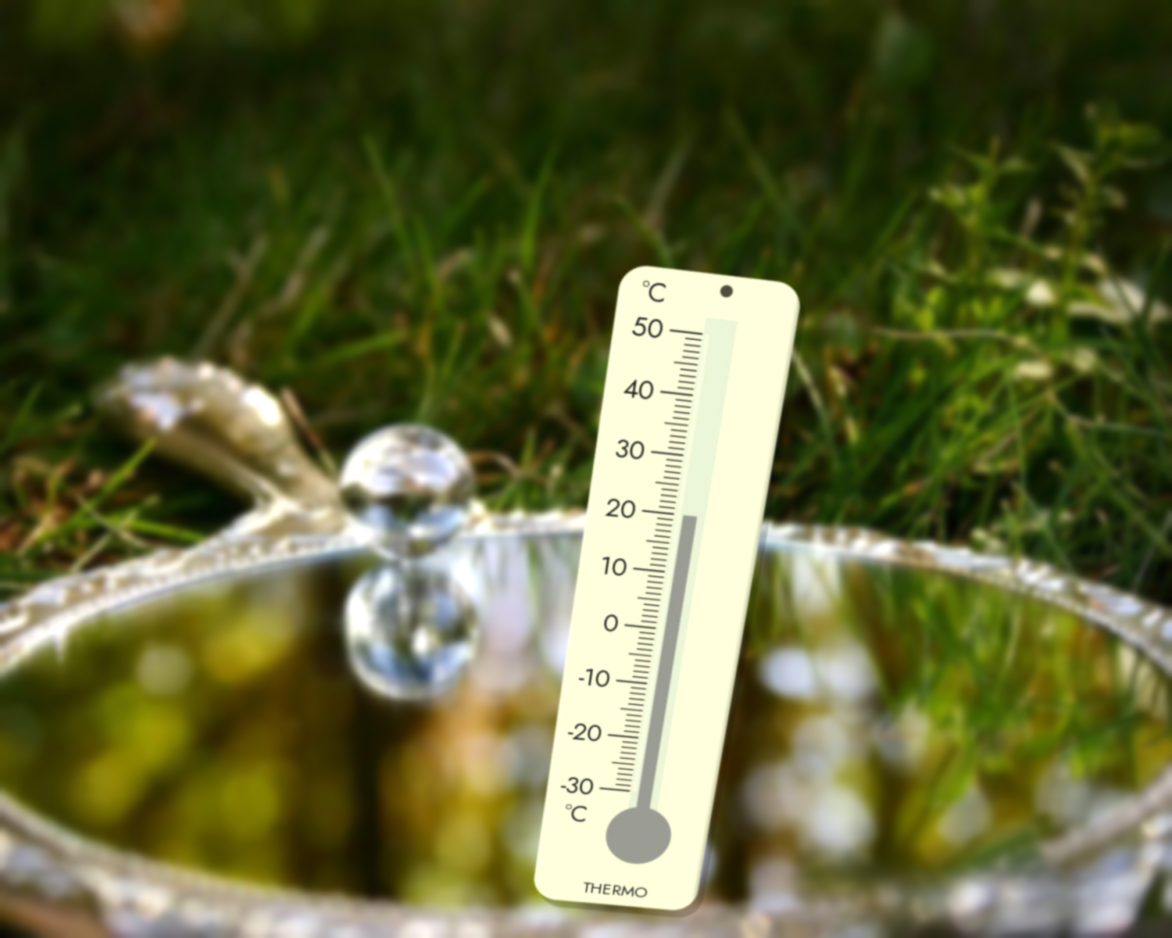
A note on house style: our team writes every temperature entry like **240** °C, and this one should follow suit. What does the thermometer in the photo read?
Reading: **20** °C
